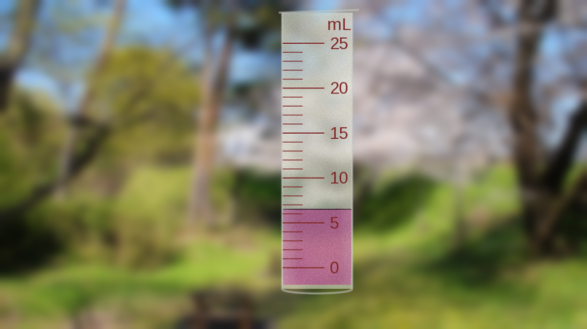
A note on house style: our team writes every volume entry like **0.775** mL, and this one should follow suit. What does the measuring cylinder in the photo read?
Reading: **6.5** mL
